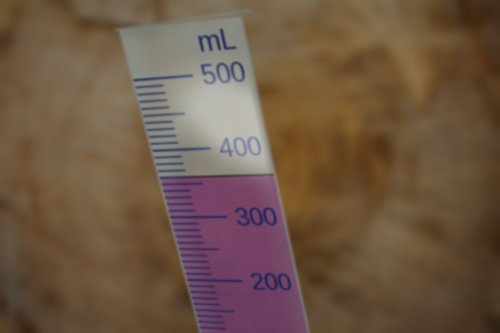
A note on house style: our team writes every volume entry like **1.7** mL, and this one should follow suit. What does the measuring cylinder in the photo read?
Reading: **360** mL
